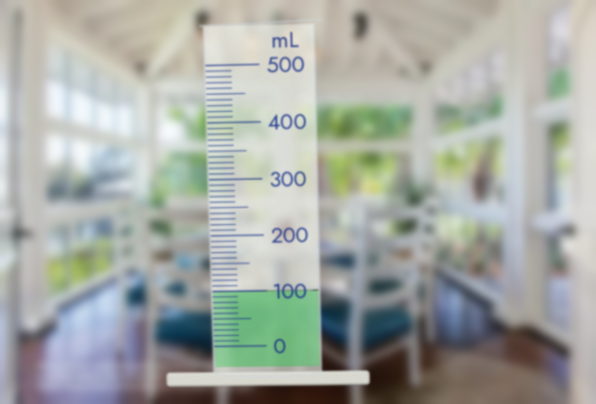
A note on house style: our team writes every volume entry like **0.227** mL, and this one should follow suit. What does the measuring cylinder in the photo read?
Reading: **100** mL
